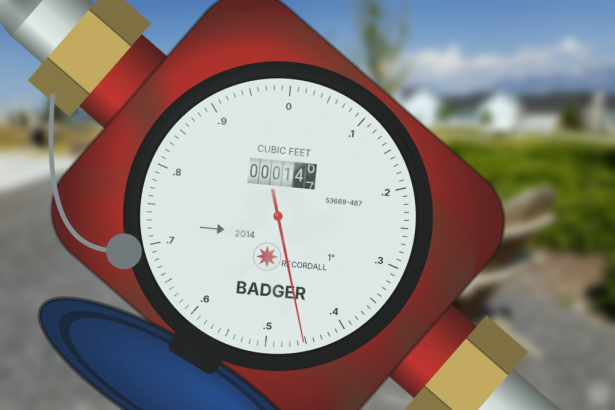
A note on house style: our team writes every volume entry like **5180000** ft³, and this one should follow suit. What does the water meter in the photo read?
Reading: **146.45** ft³
